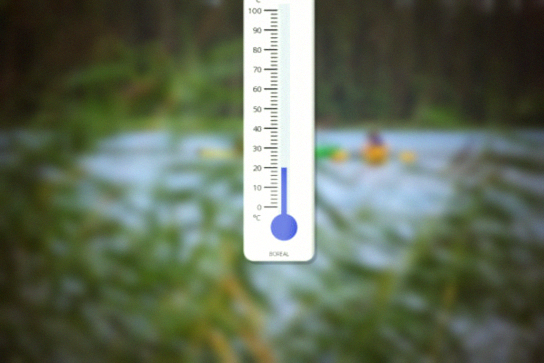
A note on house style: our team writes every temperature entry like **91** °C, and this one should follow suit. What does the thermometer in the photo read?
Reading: **20** °C
